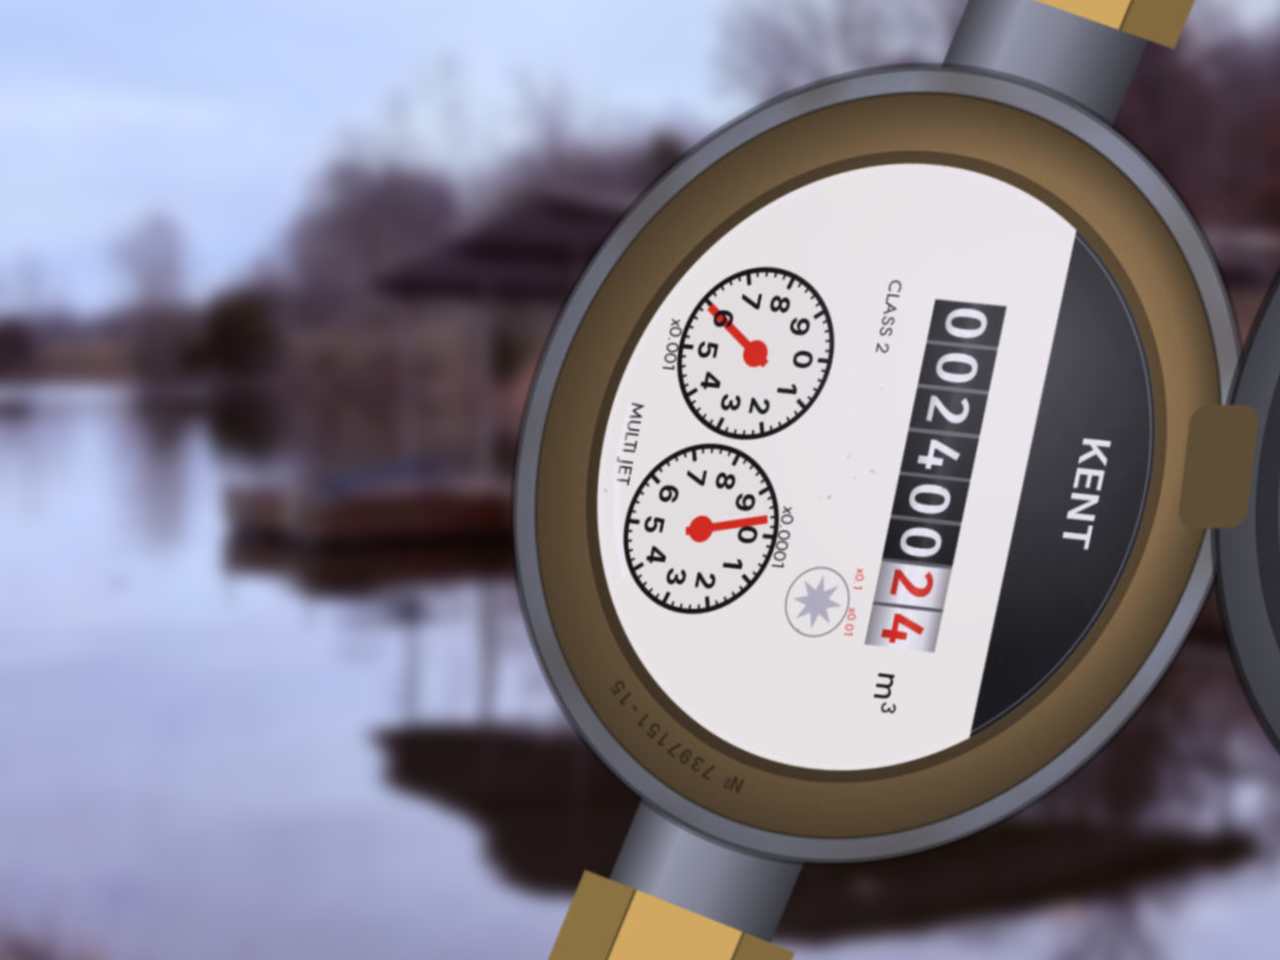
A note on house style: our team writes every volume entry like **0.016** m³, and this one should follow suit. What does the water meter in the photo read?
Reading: **2400.2459** m³
